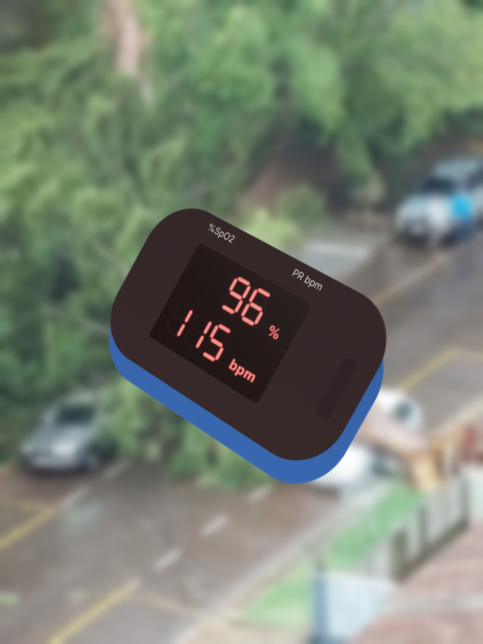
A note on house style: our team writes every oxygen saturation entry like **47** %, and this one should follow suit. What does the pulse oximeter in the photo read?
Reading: **96** %
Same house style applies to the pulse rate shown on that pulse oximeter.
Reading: **115** bpm
